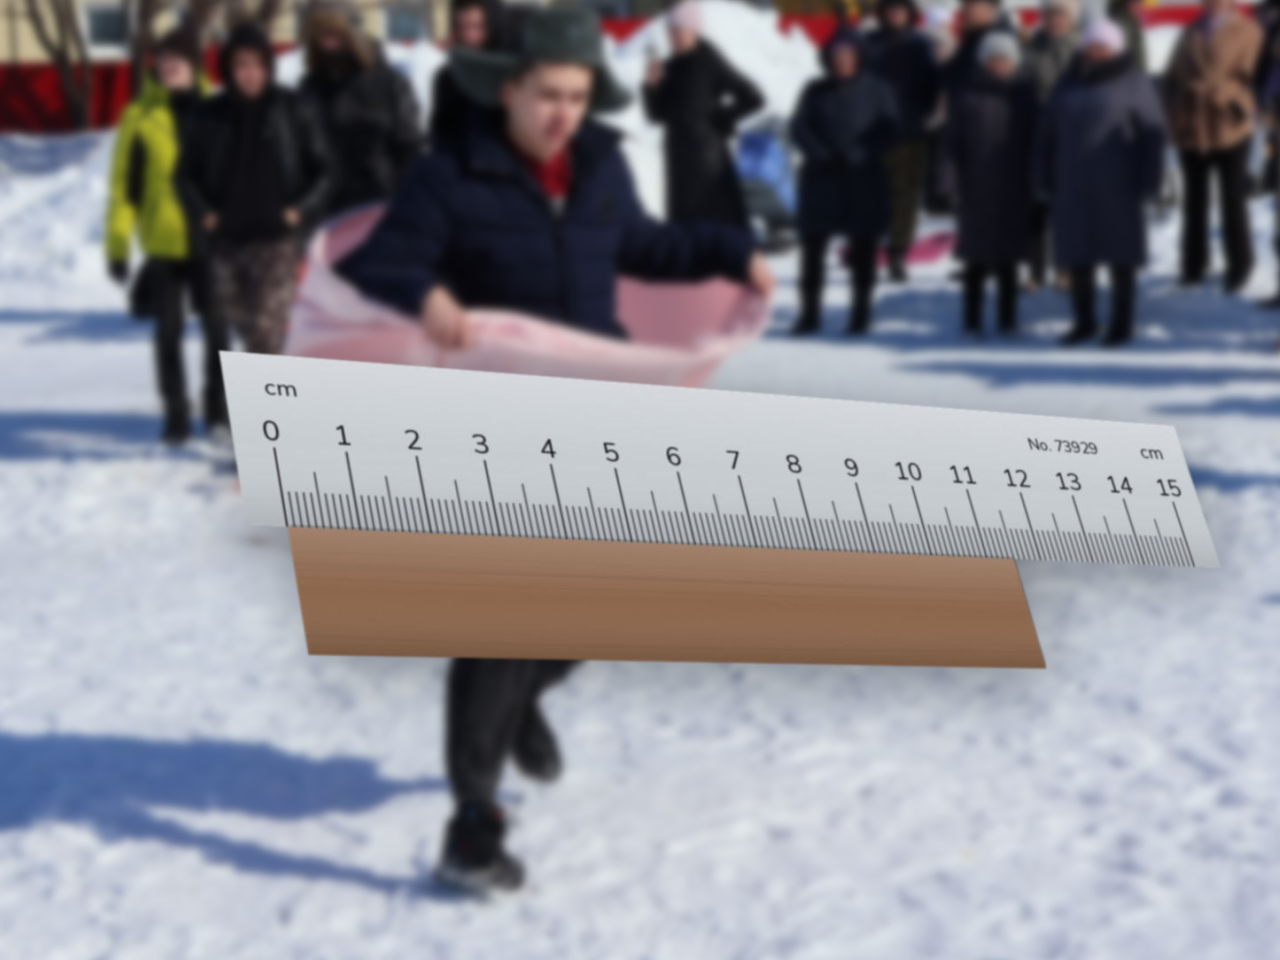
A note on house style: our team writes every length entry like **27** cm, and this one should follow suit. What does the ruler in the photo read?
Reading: **11.5** cm
